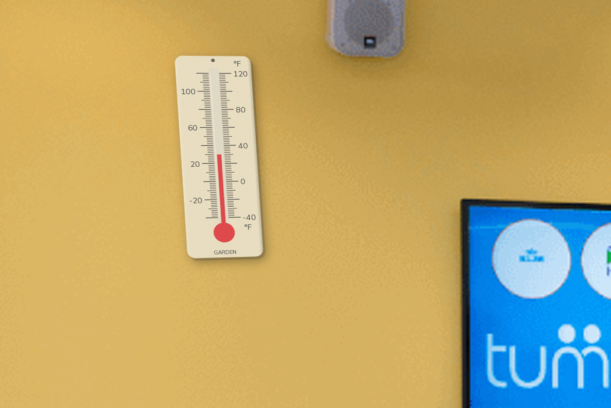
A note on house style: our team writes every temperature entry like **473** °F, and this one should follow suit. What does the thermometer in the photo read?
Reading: **30** °F
